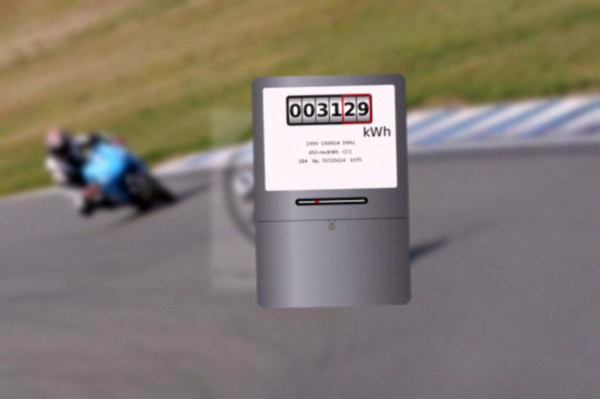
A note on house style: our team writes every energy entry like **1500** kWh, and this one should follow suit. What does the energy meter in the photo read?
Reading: **31.29** kWh
